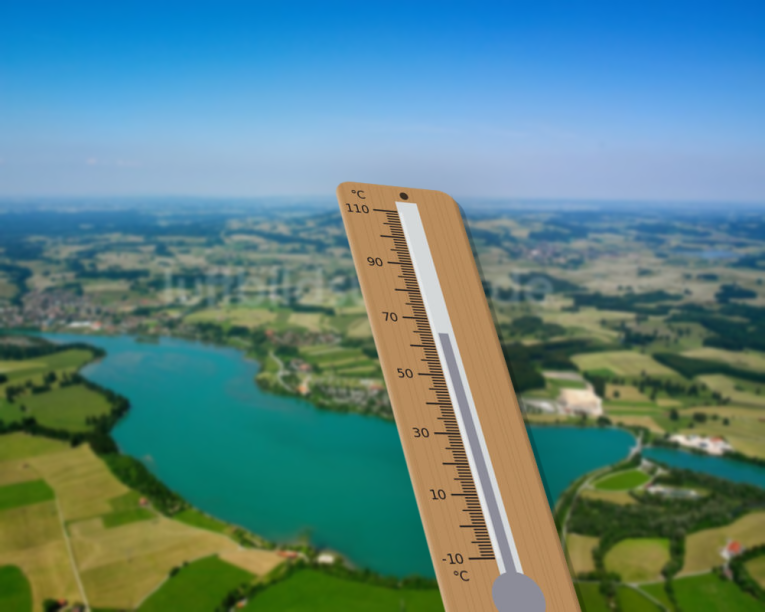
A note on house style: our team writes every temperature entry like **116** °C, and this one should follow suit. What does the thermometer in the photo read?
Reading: **65** °C
